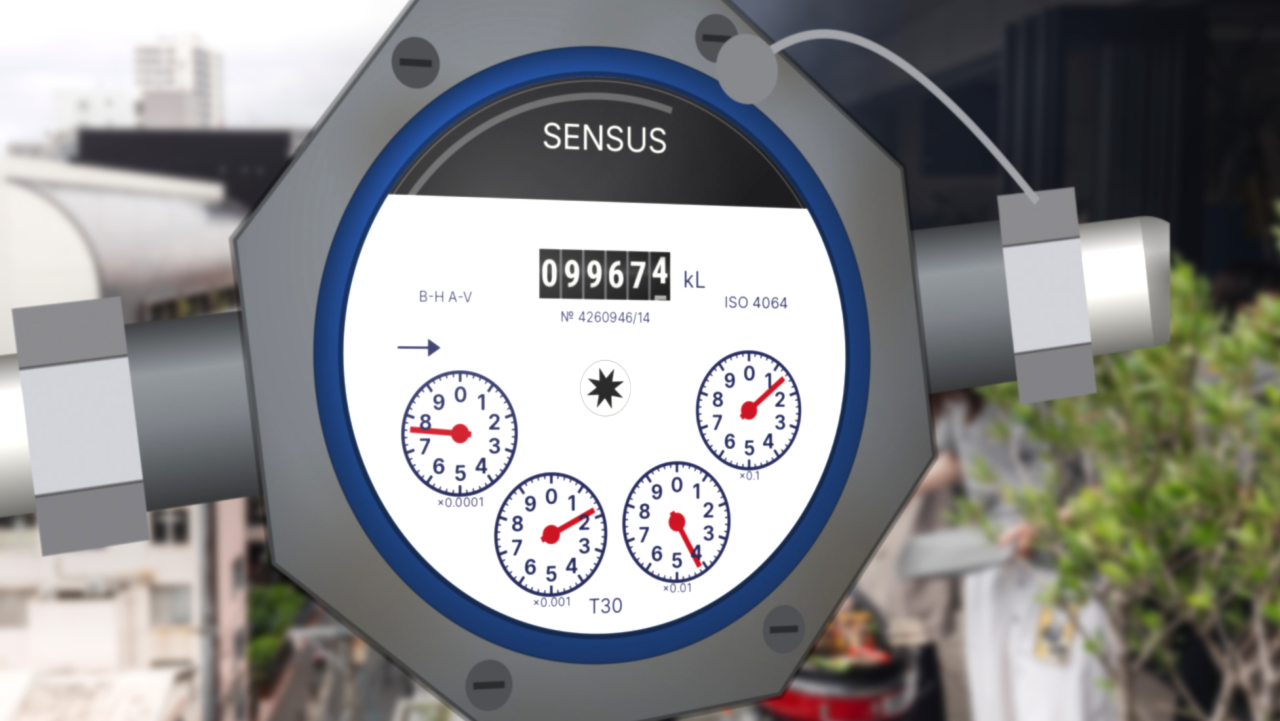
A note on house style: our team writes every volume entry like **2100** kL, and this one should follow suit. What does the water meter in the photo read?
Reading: **99674.1417** kL
